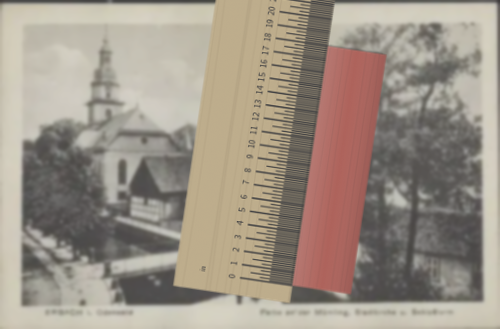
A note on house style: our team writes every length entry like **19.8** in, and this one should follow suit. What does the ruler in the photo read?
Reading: **18** in
